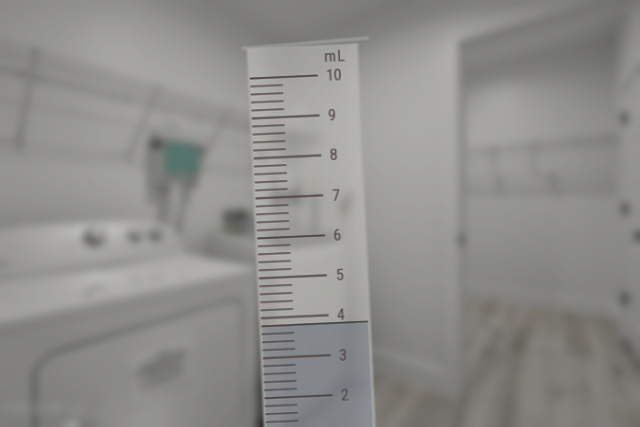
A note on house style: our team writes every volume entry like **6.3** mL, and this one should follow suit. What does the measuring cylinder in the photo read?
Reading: **3.8** mL
